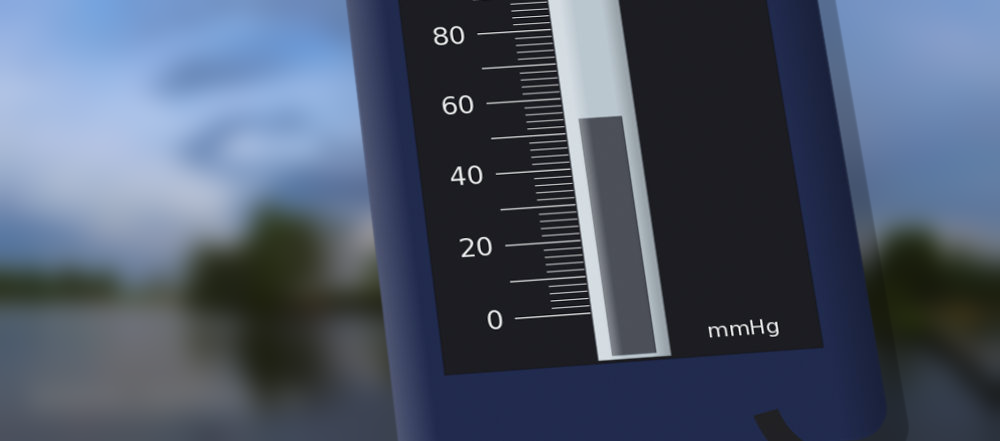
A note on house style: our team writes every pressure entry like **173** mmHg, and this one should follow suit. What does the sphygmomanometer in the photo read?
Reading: **54** mmHg
